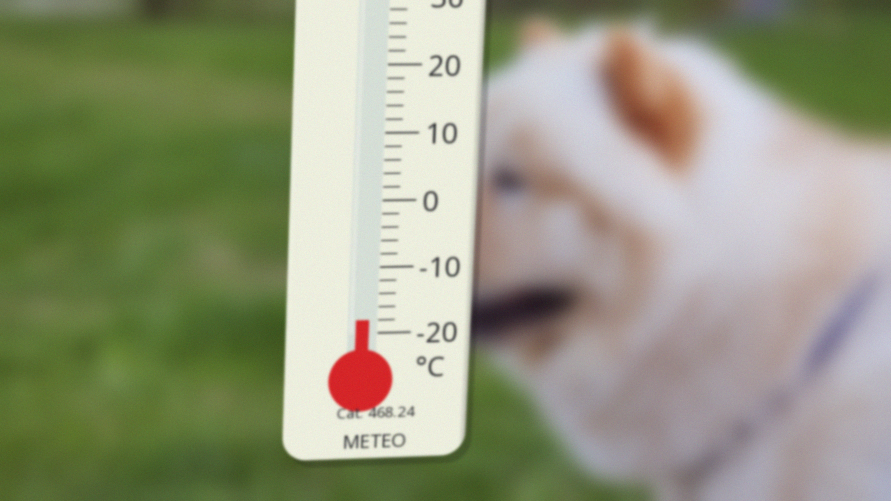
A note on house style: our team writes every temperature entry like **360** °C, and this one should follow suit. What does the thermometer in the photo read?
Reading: **-18** °C
